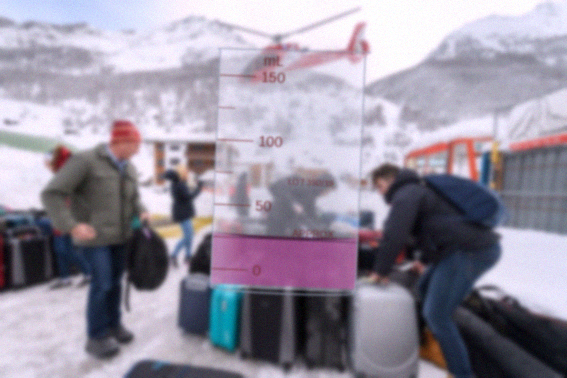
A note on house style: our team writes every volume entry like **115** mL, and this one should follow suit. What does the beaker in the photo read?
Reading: **25** mL
